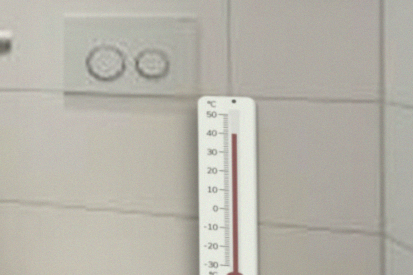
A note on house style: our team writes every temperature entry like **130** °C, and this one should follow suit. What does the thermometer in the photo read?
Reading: **40** °C
